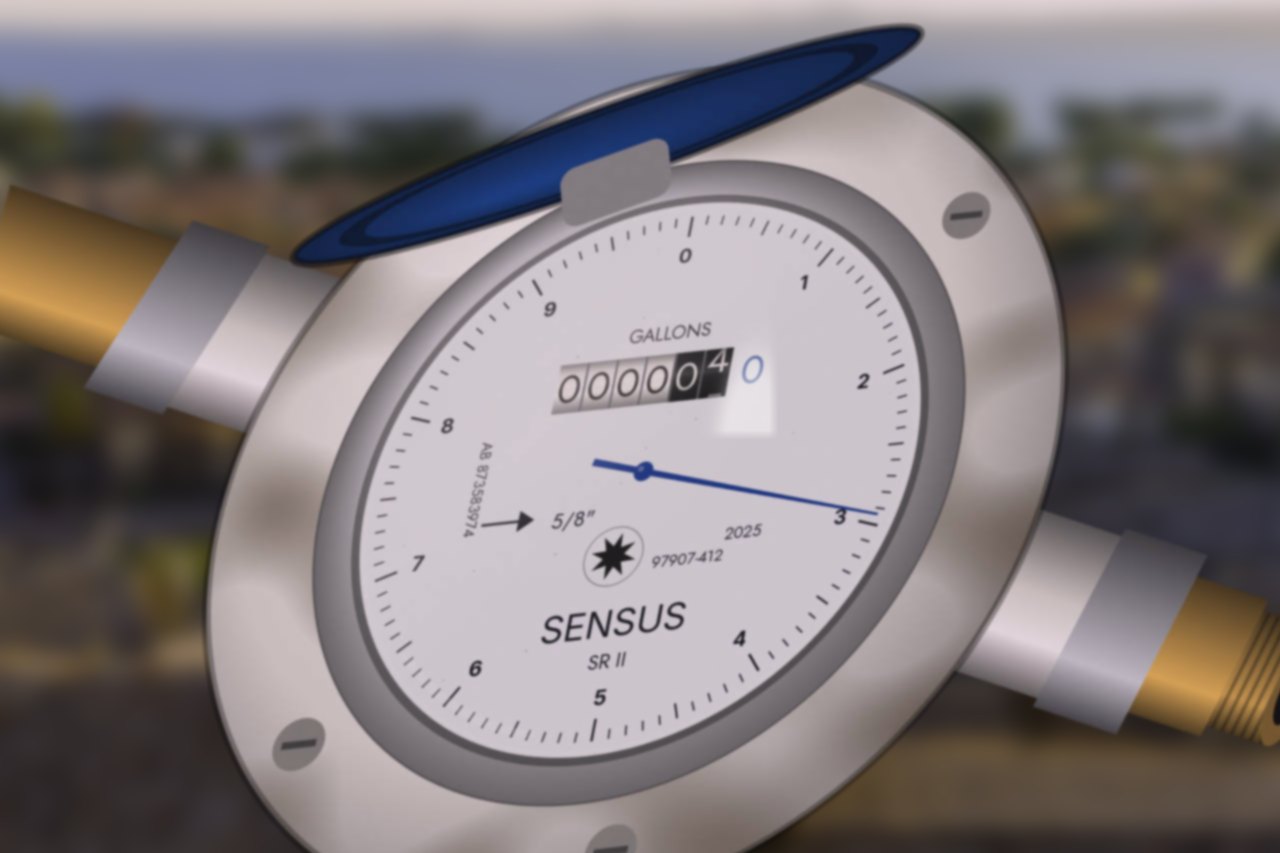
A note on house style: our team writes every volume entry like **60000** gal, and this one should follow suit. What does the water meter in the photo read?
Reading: **42.9** gal
